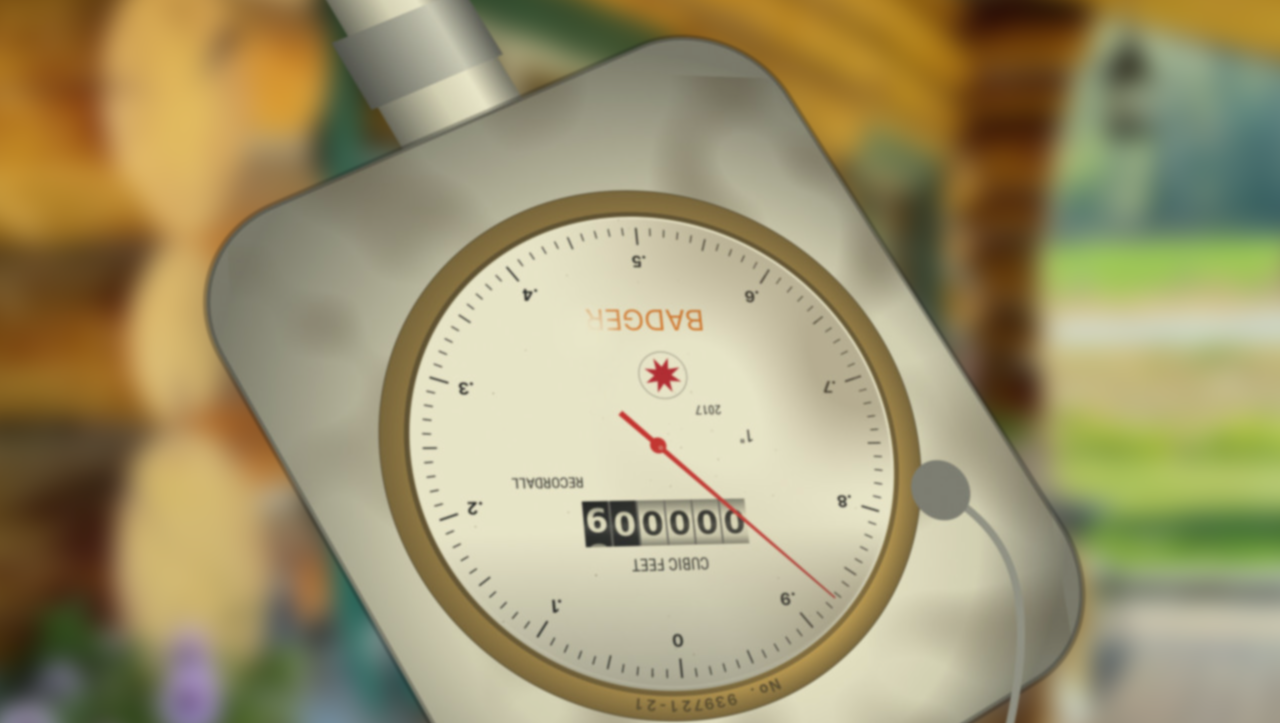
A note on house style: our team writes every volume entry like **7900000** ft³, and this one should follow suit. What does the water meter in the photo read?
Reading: **8.87** ft³
